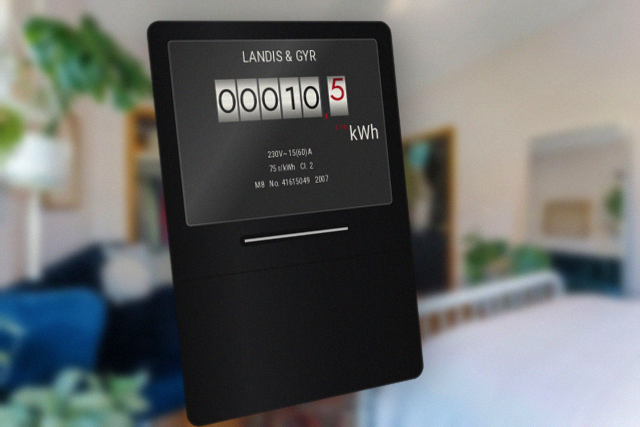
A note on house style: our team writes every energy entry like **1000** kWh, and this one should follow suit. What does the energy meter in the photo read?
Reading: **10.5** kWh
